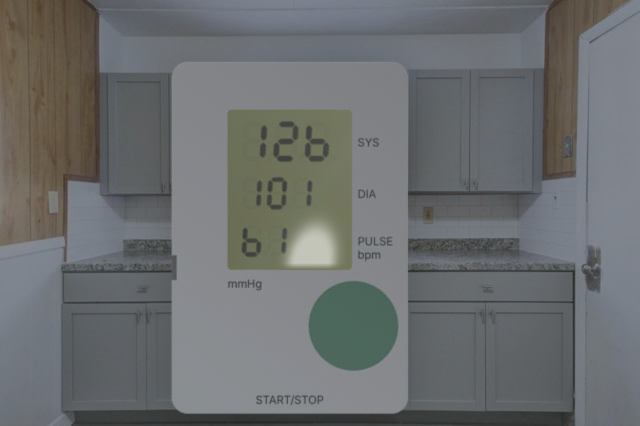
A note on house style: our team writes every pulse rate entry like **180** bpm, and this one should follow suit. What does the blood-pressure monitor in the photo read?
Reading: **61** bpm
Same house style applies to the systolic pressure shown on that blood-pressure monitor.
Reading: **126** mmHg
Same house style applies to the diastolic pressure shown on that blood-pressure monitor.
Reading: **101** mmHg
